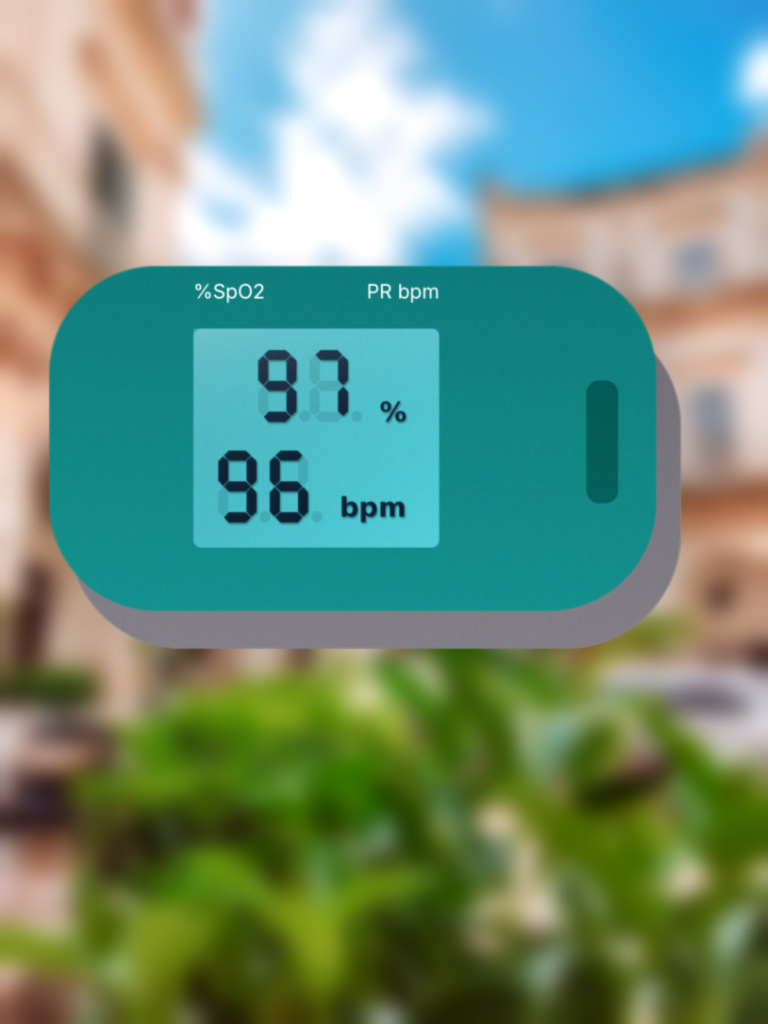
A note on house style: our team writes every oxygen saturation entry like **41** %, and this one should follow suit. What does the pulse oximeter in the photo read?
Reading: **97** %
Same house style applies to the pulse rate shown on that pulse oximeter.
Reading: **96** bpm
